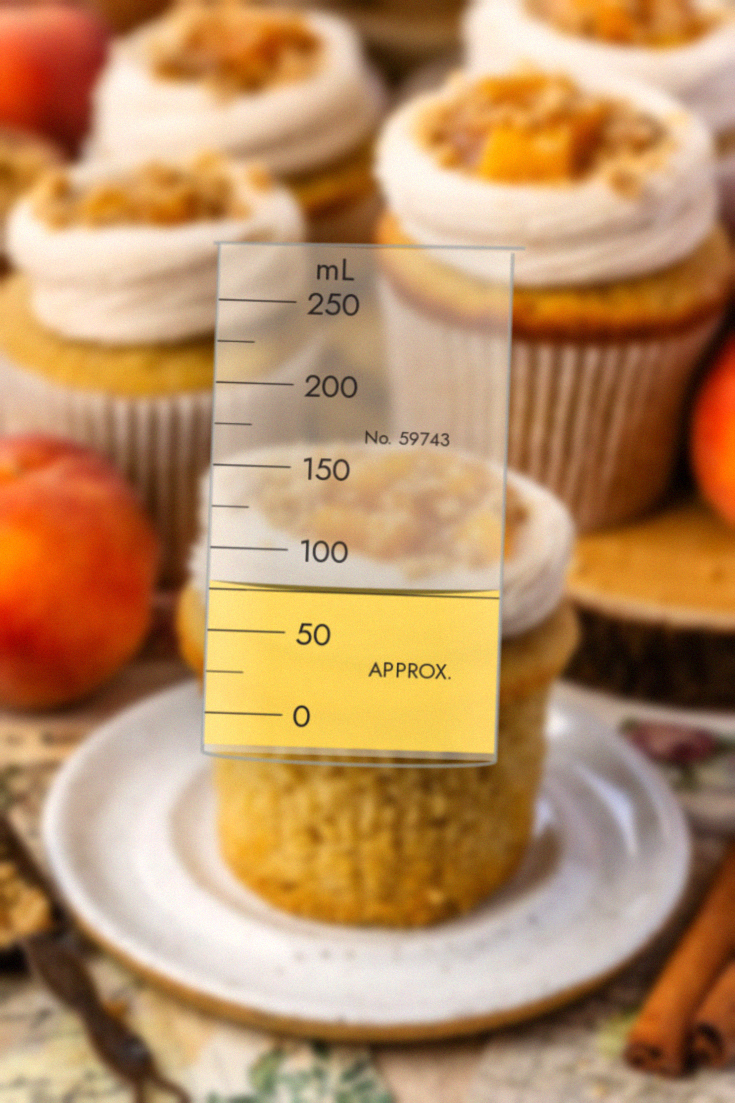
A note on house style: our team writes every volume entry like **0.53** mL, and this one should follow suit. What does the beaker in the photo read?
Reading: **75** mL
